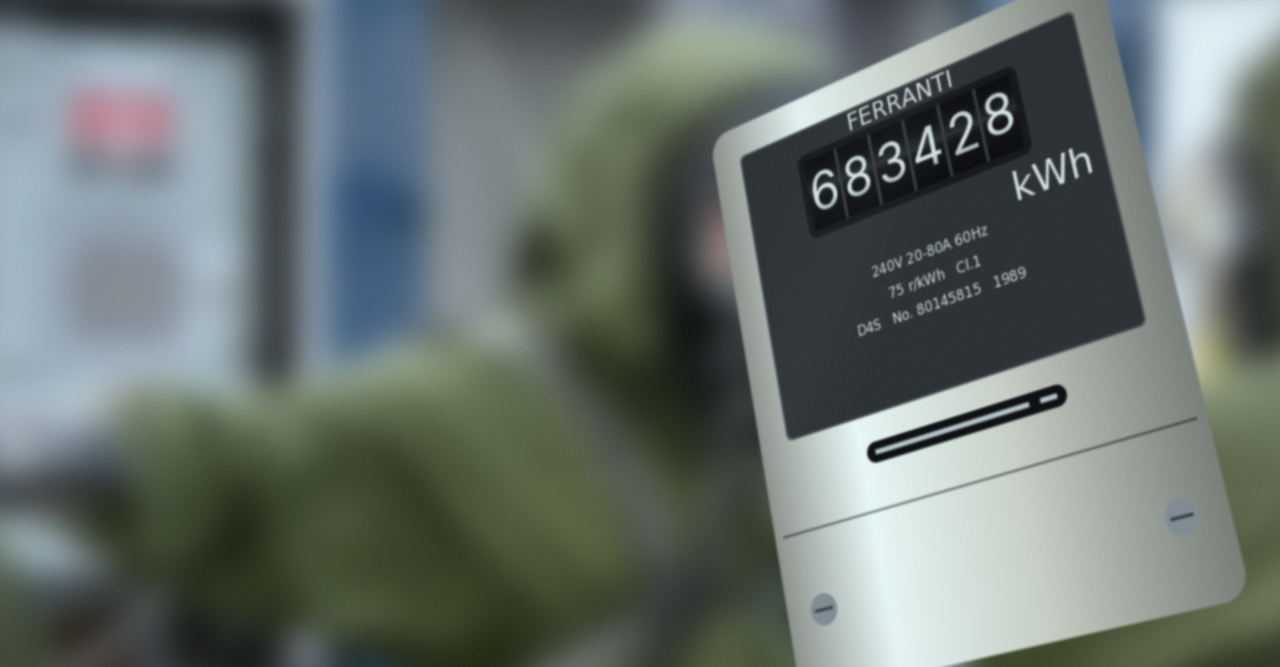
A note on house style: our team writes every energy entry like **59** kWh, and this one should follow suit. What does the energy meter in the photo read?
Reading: **683428** kWh
